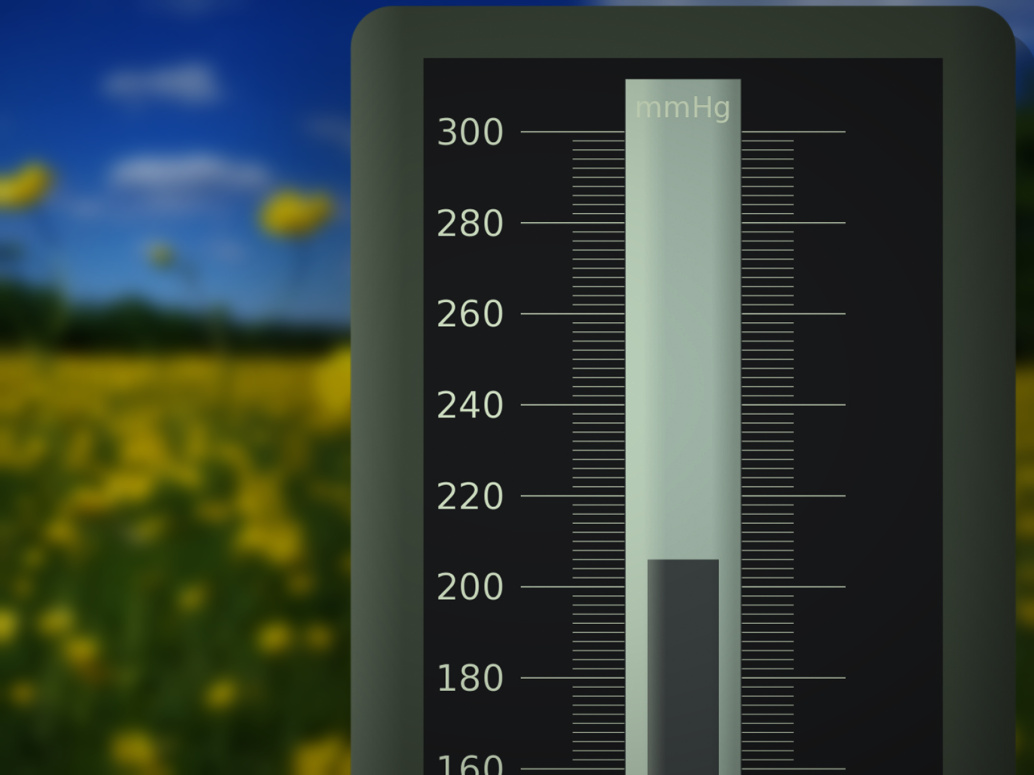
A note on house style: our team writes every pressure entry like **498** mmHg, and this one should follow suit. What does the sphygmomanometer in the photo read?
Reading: **206** mmHg
